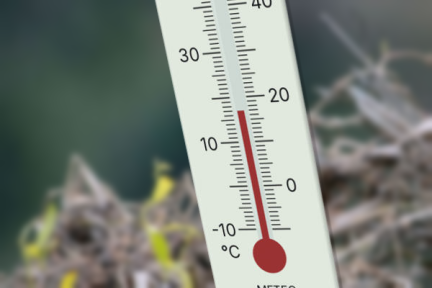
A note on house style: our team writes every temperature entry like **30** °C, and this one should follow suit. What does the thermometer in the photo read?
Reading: **17** °C
